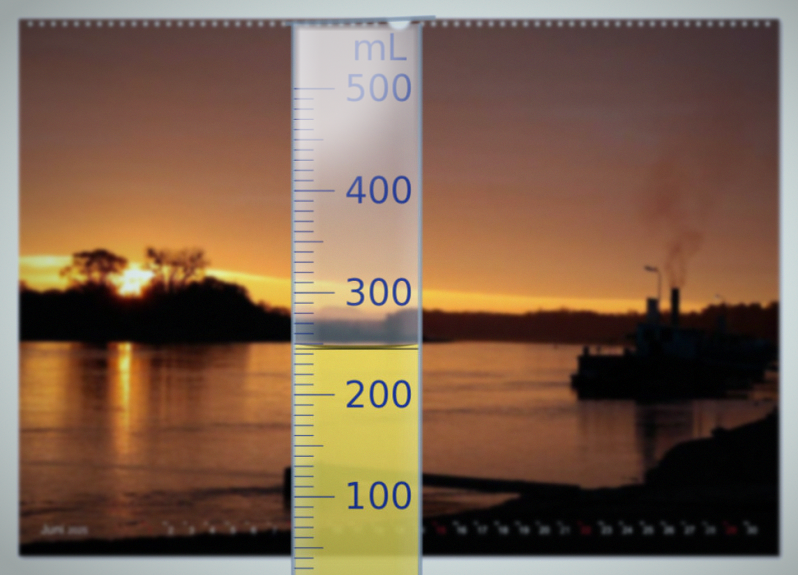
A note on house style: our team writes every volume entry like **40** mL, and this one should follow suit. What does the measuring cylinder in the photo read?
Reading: **245** mL
